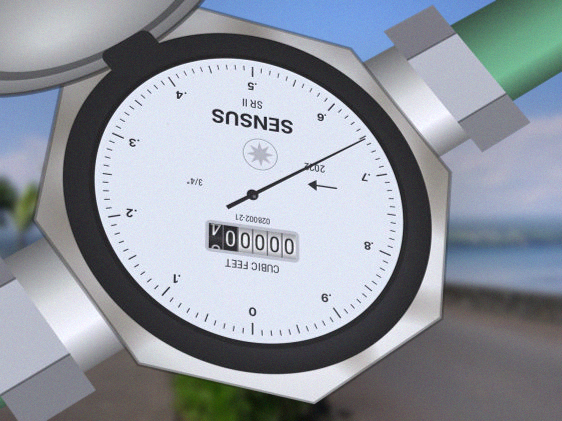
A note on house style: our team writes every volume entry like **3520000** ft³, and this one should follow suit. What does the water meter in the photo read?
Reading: **3.65** ft³
